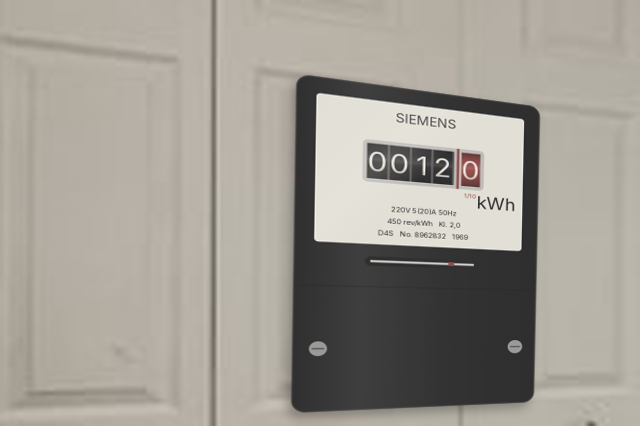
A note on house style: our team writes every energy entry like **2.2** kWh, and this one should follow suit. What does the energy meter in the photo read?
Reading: **12.0** kWh
